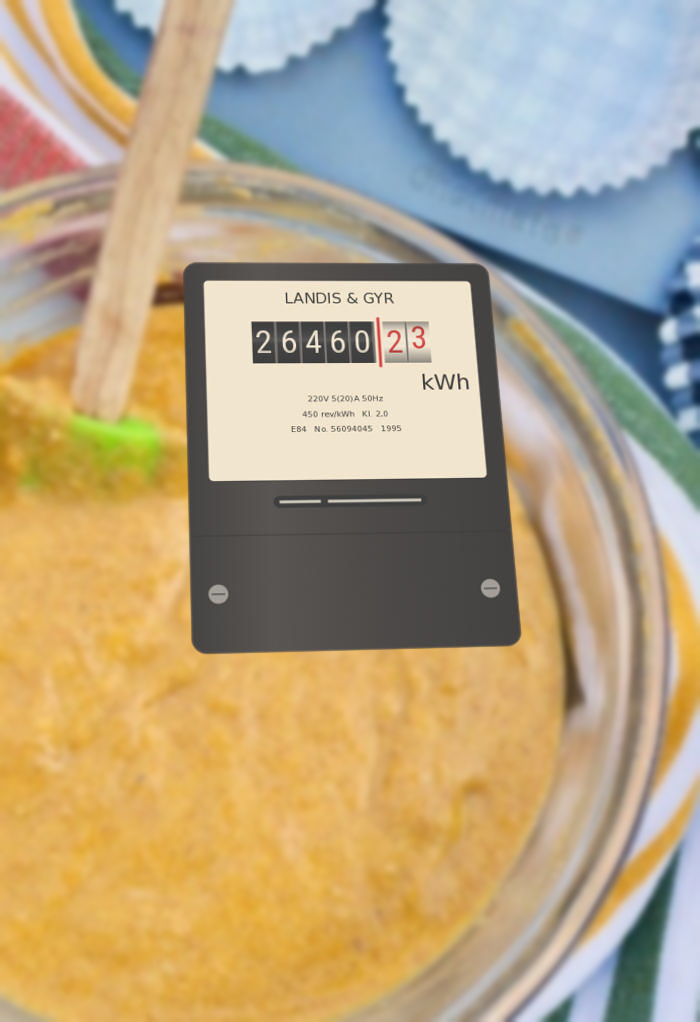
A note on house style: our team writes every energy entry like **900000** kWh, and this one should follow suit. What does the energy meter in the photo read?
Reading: **26460.23** kWh
